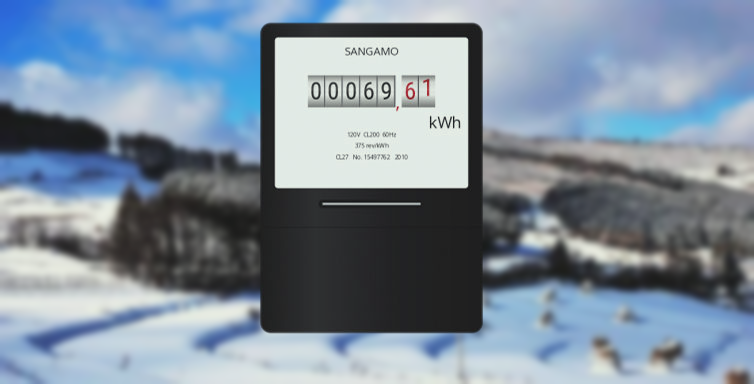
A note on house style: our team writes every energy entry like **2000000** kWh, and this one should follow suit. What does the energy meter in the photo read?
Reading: **69.61** kWh
